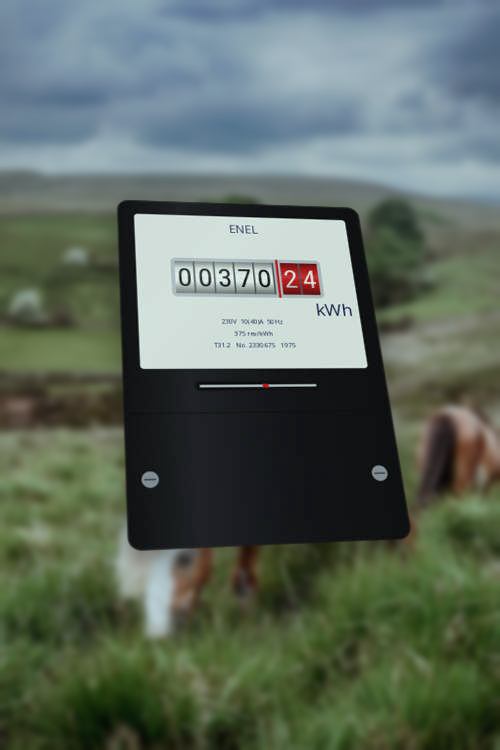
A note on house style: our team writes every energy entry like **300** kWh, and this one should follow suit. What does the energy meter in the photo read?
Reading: **370.24** kWh
